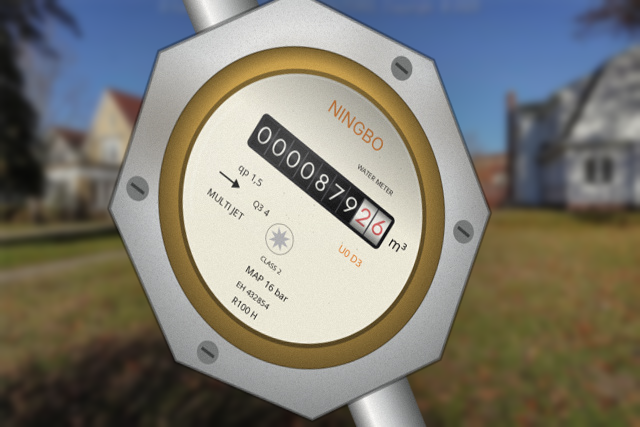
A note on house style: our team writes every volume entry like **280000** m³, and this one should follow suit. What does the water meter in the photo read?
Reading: **879.26** m³
